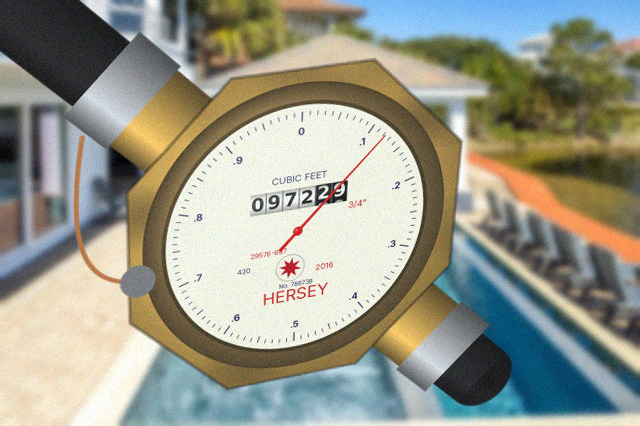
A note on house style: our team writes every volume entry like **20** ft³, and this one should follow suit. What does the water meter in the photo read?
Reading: **97229.12** ft³
